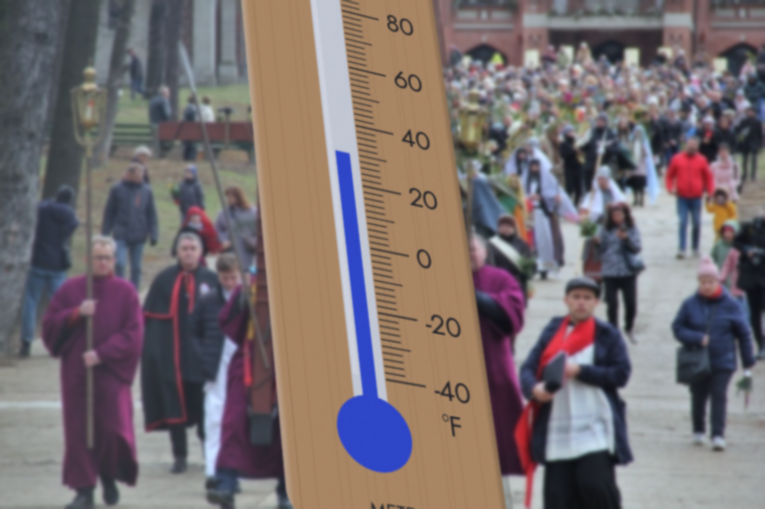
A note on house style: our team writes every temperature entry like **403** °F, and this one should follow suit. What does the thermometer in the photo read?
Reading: **30** °F
